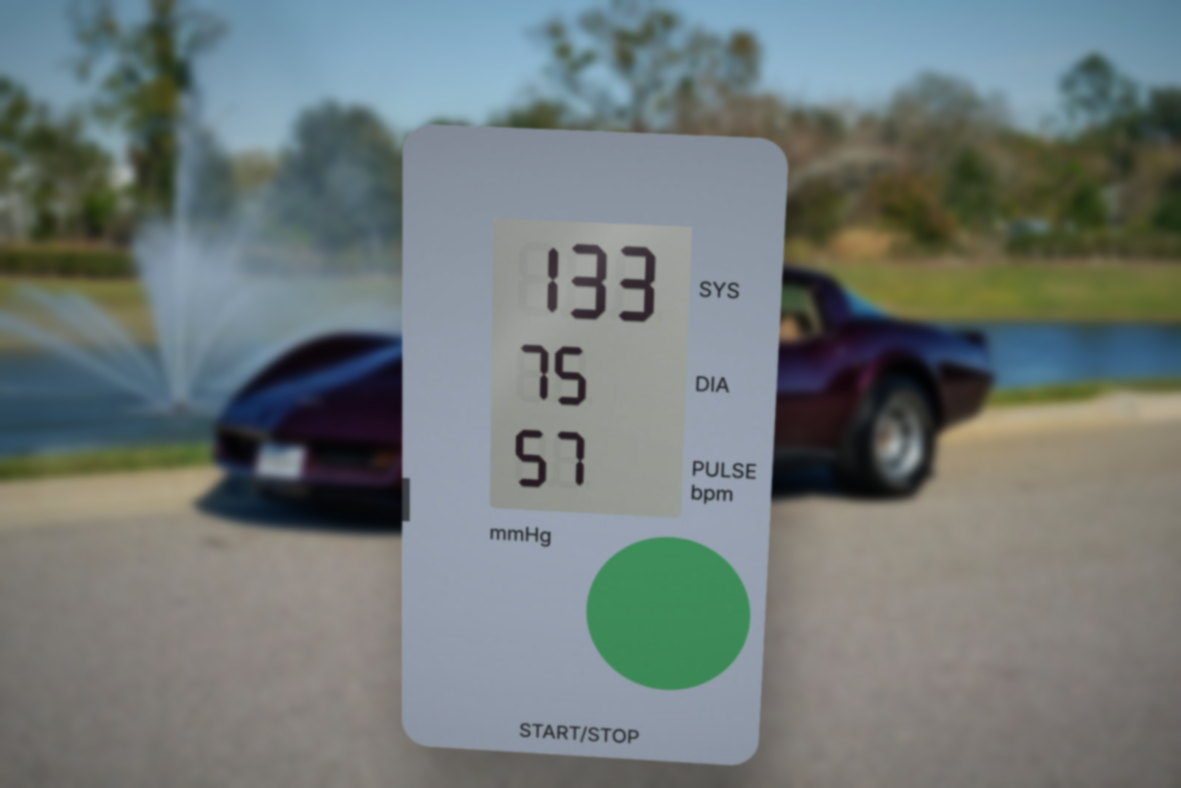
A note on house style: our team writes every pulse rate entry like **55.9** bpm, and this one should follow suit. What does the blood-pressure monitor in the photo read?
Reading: **57** bpm
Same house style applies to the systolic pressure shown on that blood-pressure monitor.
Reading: **133** mmHg
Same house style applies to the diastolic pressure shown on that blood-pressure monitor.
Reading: **75** mmHg
